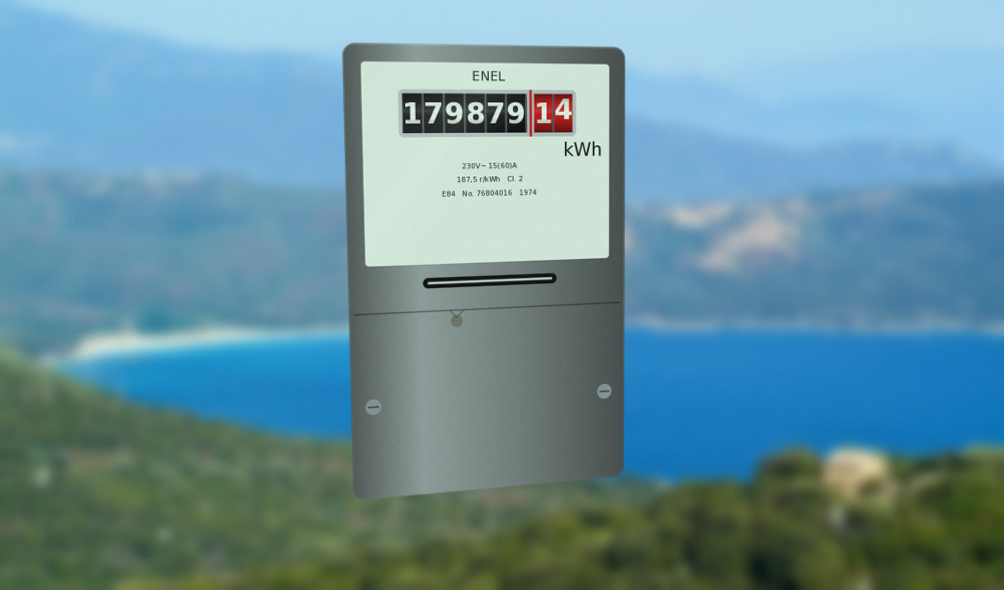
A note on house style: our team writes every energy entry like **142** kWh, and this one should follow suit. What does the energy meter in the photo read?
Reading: **179879.14** kWh
